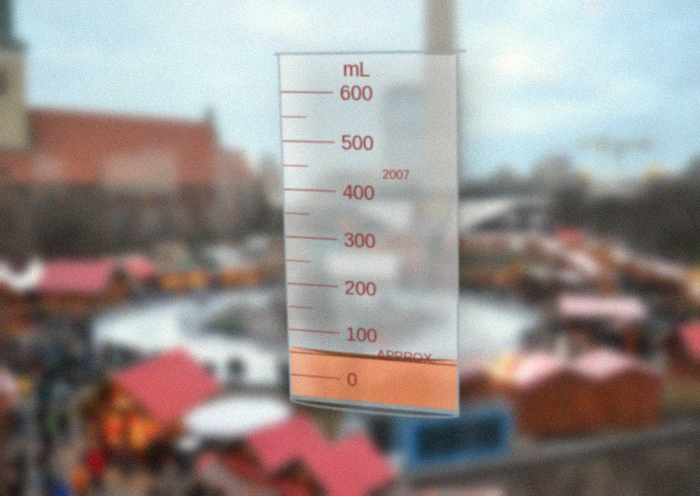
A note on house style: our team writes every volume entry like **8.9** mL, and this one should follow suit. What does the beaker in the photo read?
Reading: **50** mL
